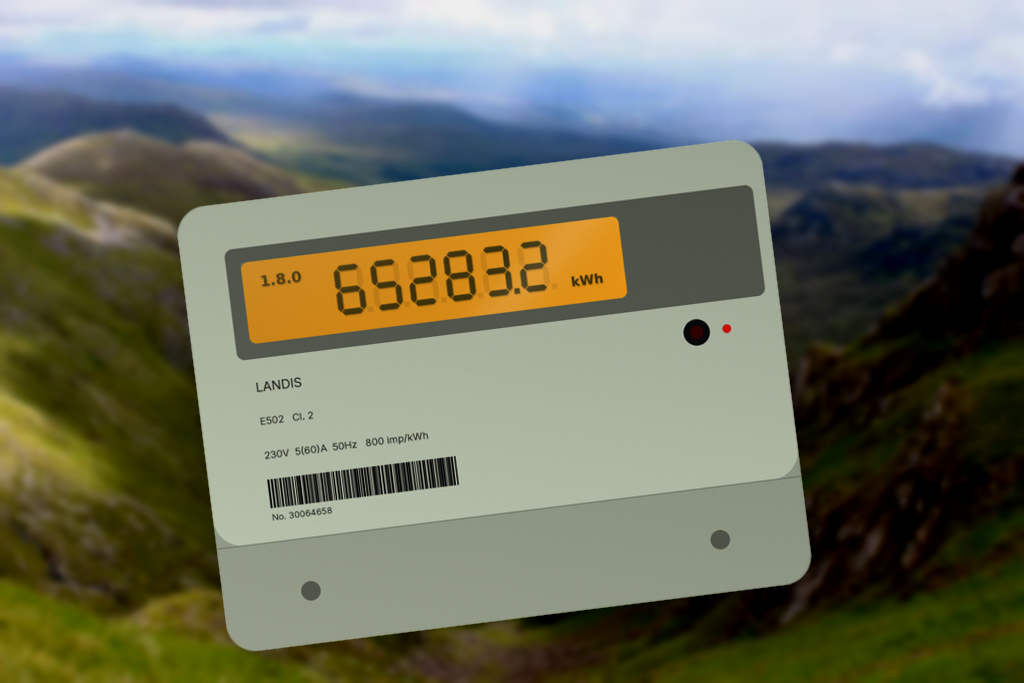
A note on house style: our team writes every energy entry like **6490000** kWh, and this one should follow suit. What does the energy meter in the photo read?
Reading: **65283.2** kWh
